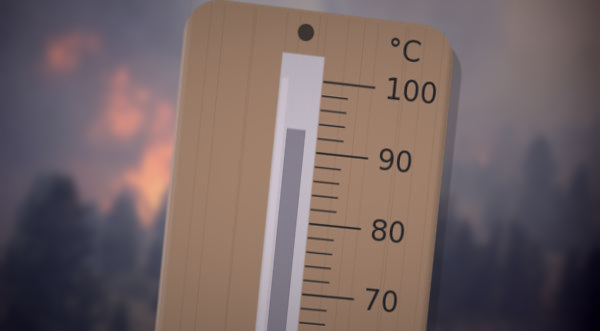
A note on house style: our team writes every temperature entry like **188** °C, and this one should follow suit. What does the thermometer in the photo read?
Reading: **93** °C
